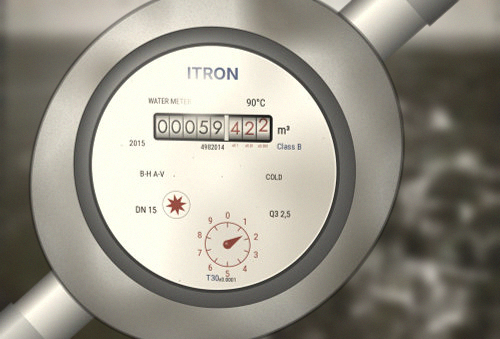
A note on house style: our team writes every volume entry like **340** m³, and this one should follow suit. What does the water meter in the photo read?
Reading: **59.4221** m³
